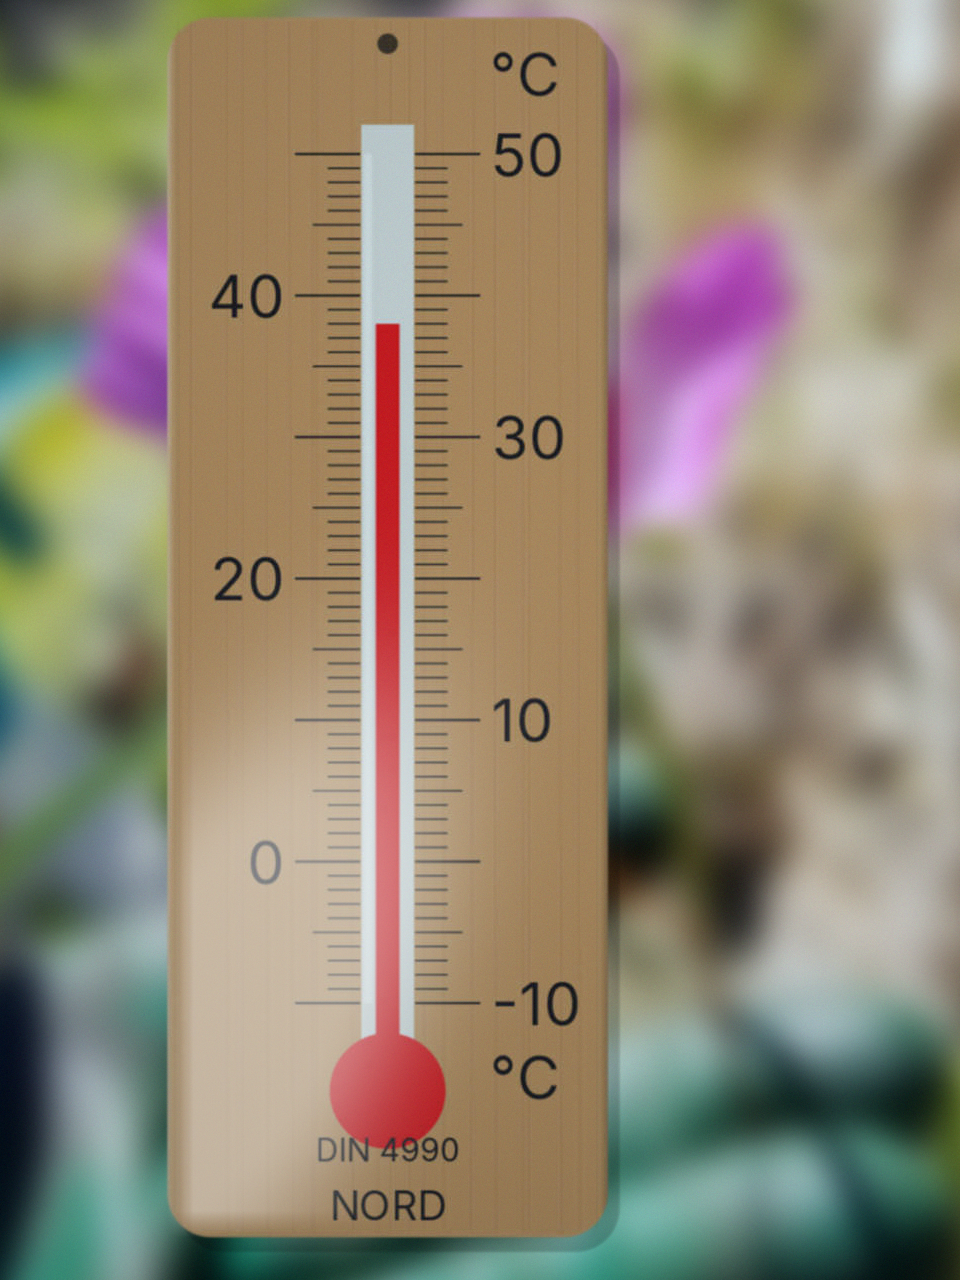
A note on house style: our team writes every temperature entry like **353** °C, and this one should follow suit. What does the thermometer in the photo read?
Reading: **38** °C
